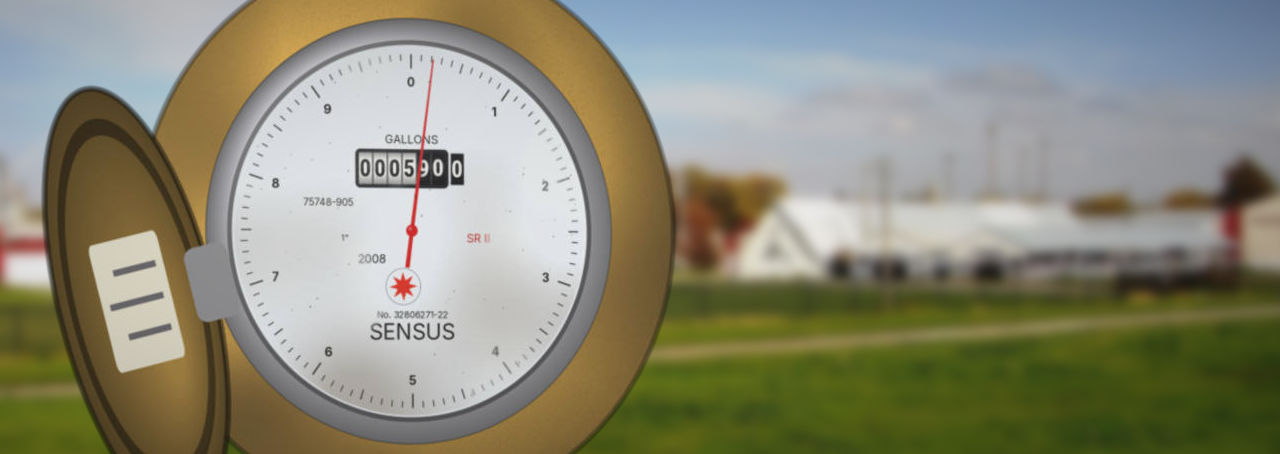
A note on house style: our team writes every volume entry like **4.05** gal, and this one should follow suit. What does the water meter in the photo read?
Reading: **5900.2** gal
